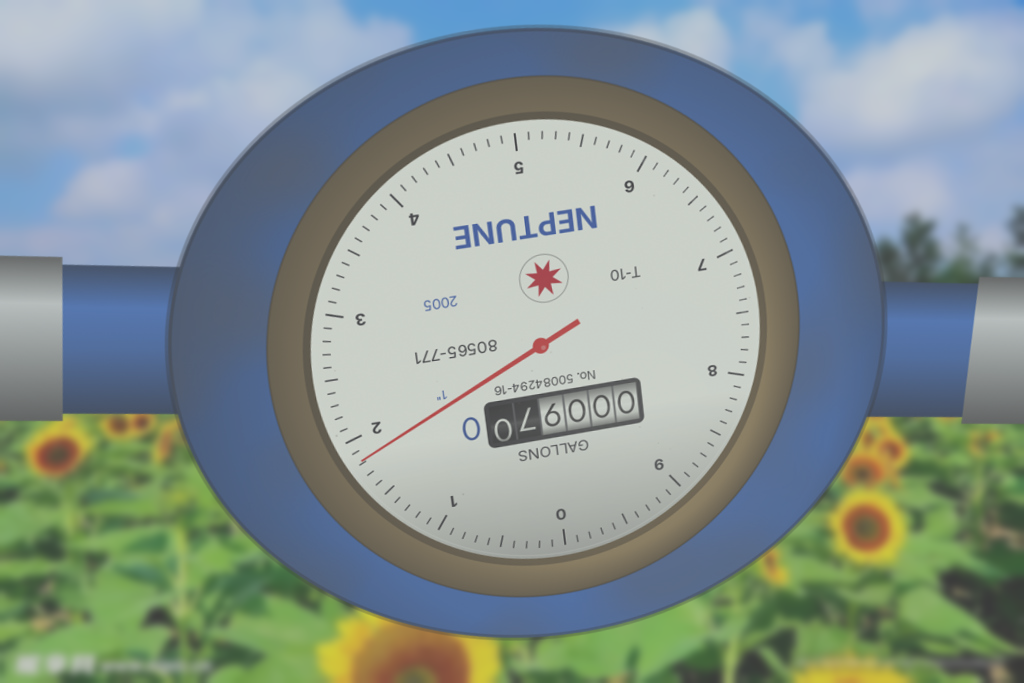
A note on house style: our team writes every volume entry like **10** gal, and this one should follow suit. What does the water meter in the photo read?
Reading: **9701.8** gal
